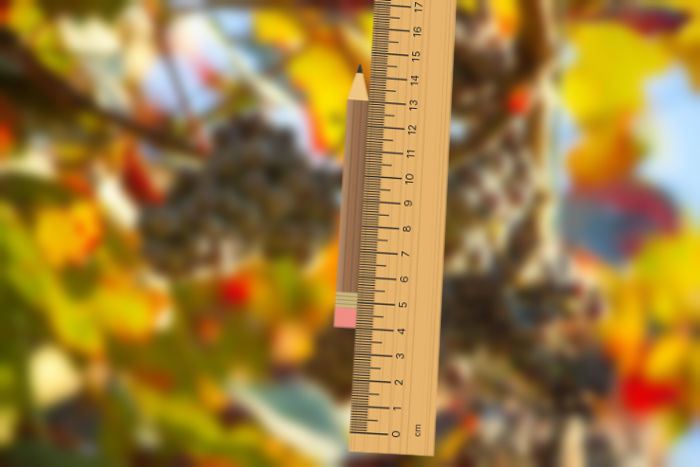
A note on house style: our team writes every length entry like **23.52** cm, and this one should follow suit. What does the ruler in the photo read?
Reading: **10.5** cm
